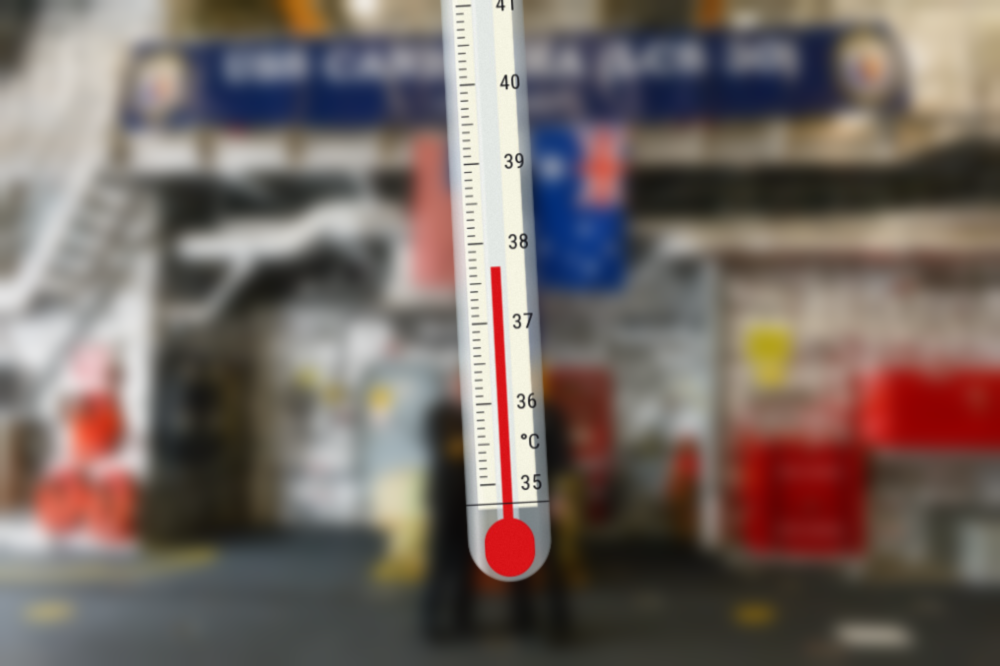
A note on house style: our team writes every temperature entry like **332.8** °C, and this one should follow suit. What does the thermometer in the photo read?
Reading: **37.7** °C
